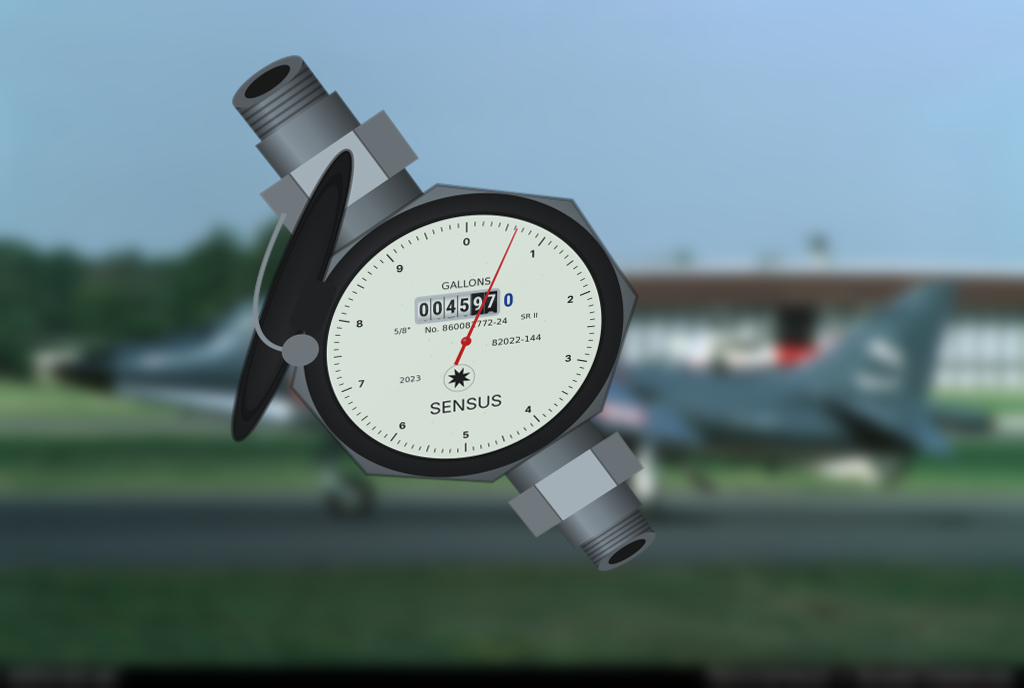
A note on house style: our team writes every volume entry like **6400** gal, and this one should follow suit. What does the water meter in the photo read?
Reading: **45970.6** gal
